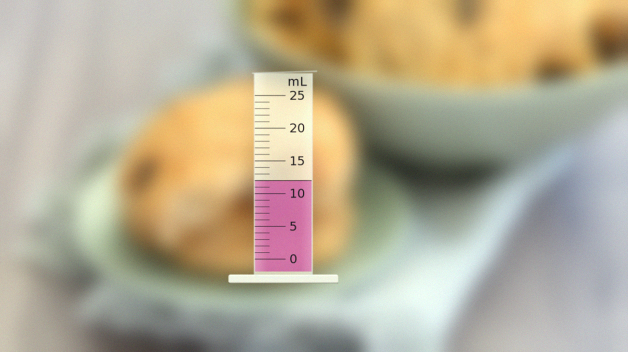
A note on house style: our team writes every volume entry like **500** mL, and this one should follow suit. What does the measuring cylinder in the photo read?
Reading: **12** mL
